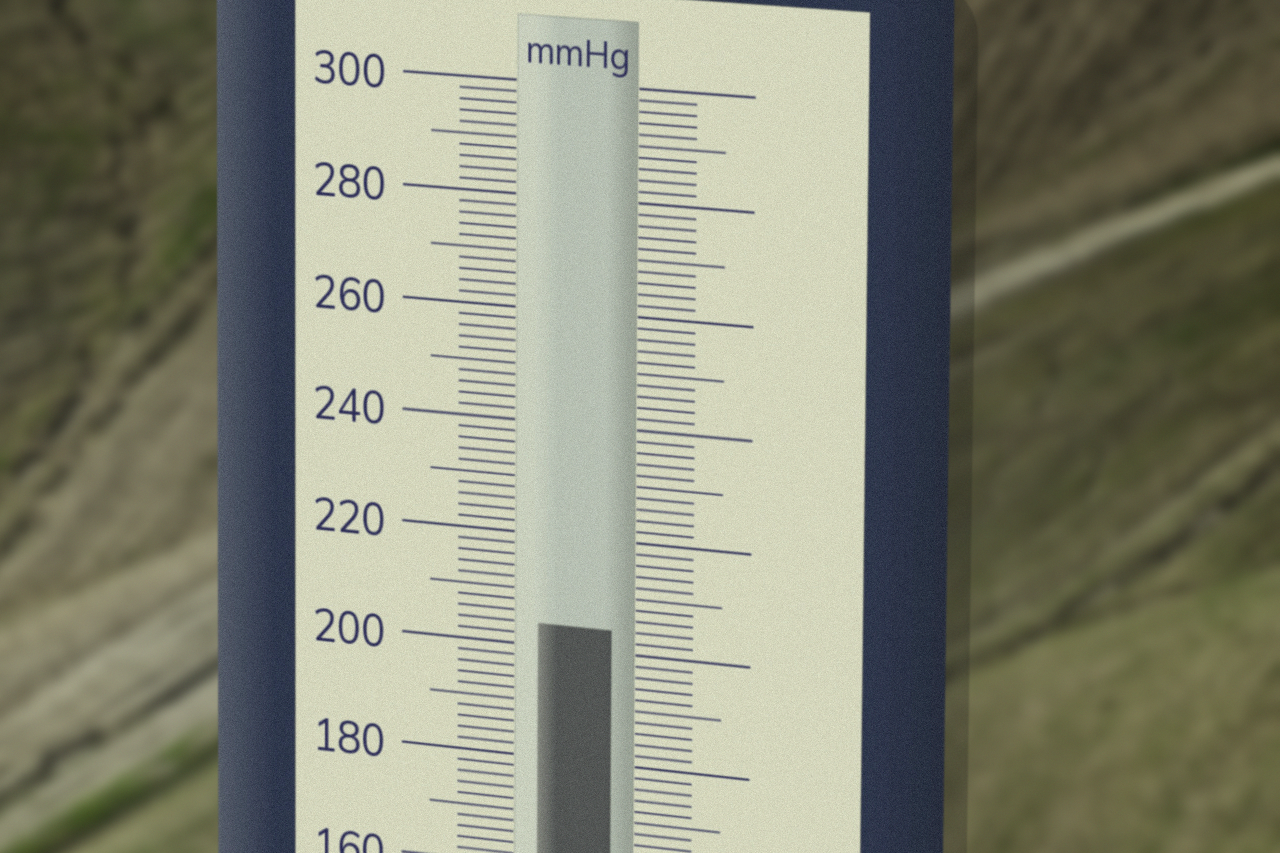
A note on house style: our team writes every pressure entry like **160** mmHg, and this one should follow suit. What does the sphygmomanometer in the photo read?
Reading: **204** mmHg
